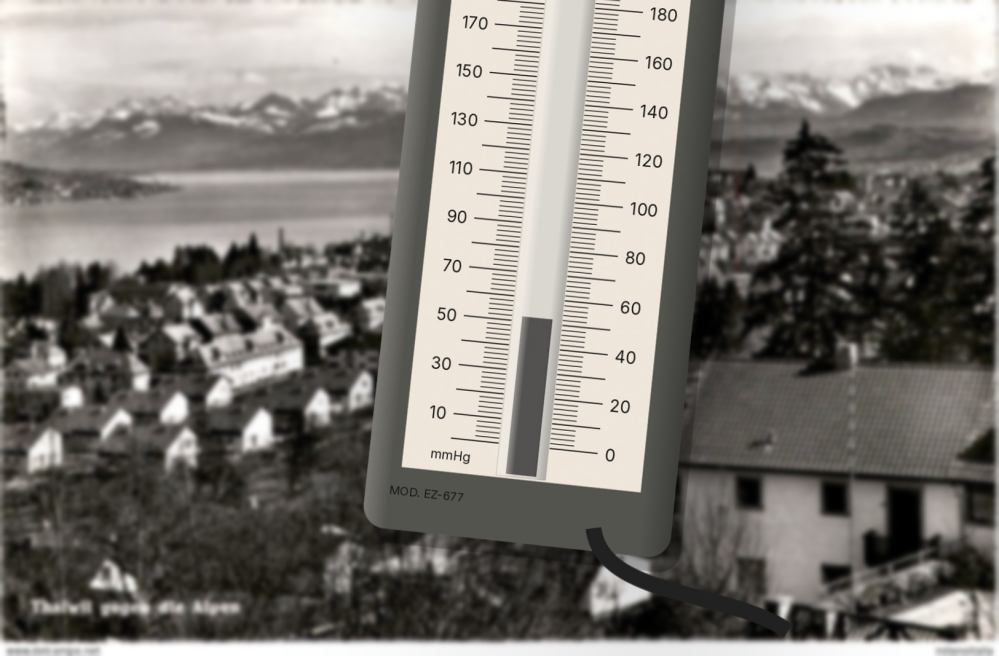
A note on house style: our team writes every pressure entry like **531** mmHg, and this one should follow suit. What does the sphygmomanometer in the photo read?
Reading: **52** mmHg
